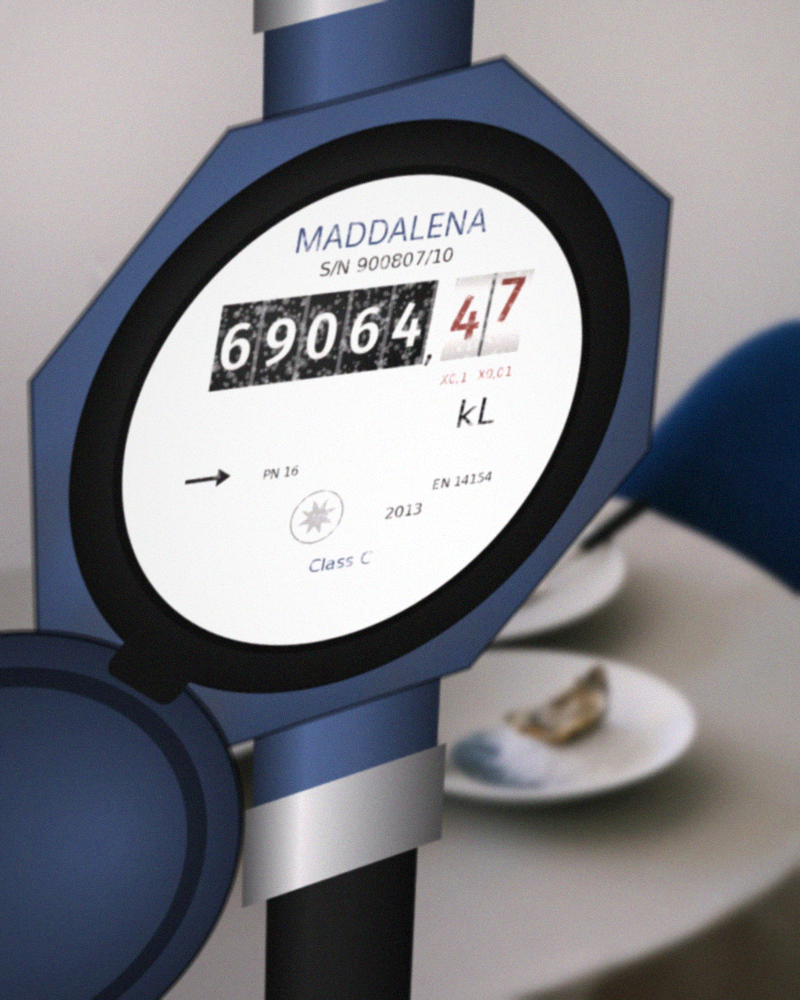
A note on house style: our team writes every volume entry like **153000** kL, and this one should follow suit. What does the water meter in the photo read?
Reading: **69064.47** kL
